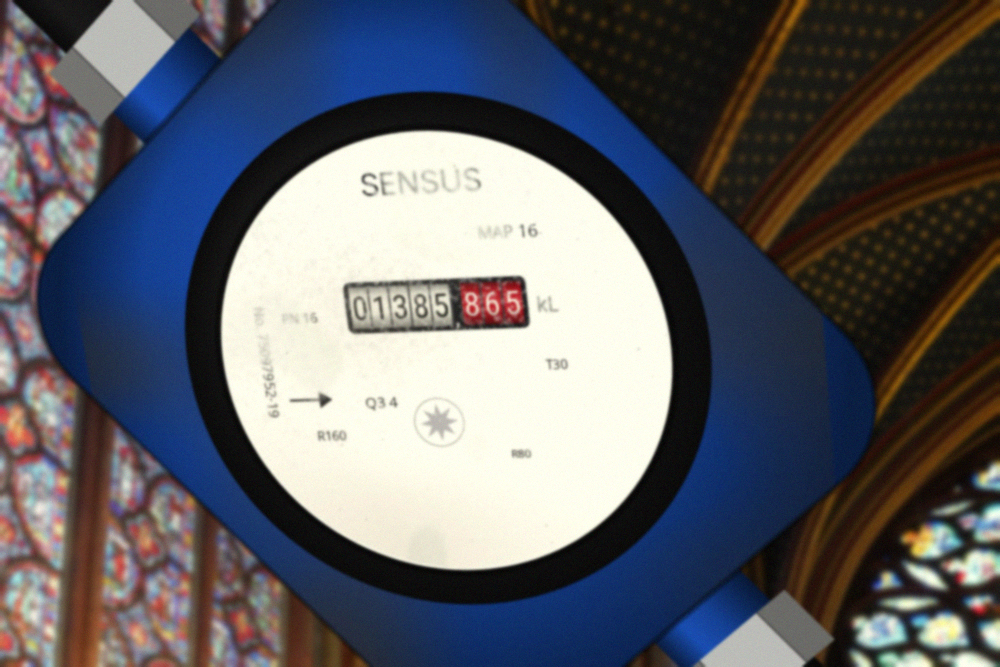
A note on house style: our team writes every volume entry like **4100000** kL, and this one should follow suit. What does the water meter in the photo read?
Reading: **1385.865** kL
